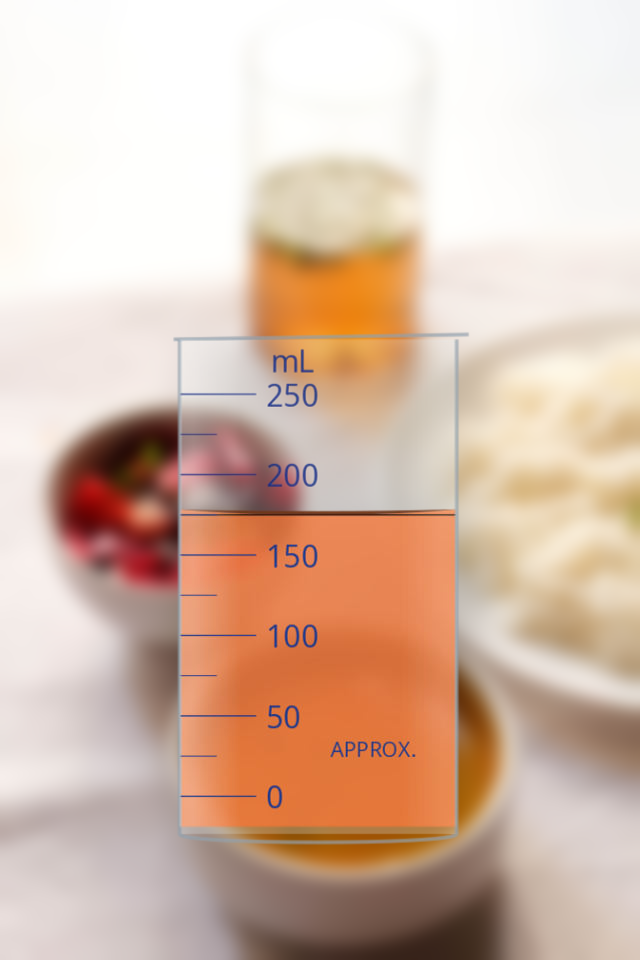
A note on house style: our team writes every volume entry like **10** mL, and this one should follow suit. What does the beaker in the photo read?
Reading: **175** mL
